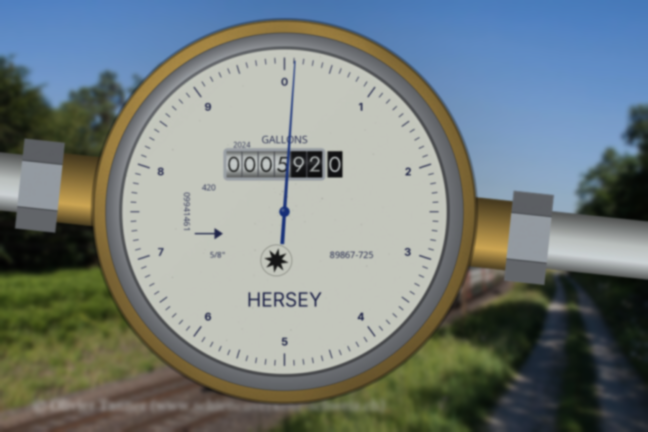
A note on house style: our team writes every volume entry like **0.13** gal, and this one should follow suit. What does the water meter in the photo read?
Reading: **5920.1** gal
